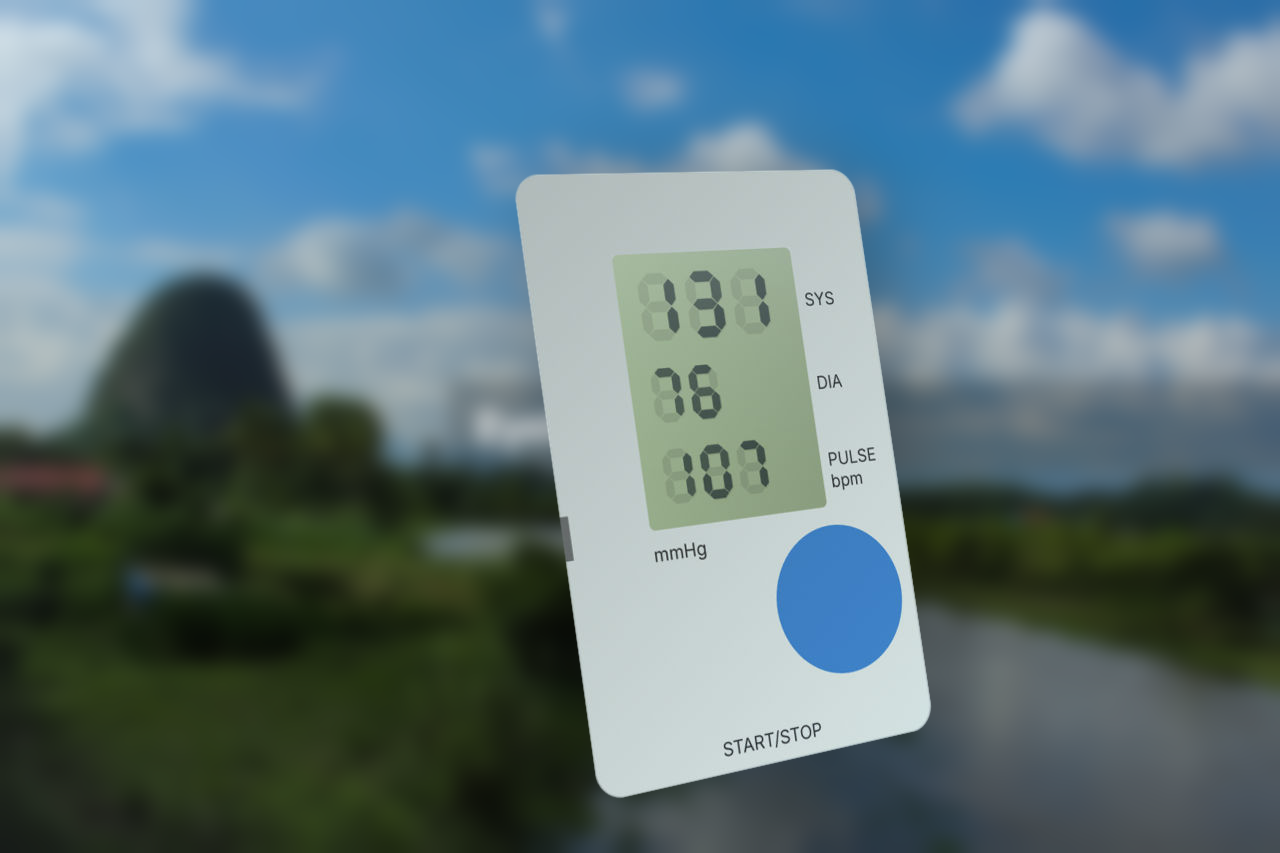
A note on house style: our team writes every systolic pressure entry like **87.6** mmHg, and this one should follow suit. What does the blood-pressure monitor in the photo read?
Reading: **131** mmHg
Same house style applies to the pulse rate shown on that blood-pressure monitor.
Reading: **107** bpm
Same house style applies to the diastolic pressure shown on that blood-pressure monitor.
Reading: **76** mmHg
